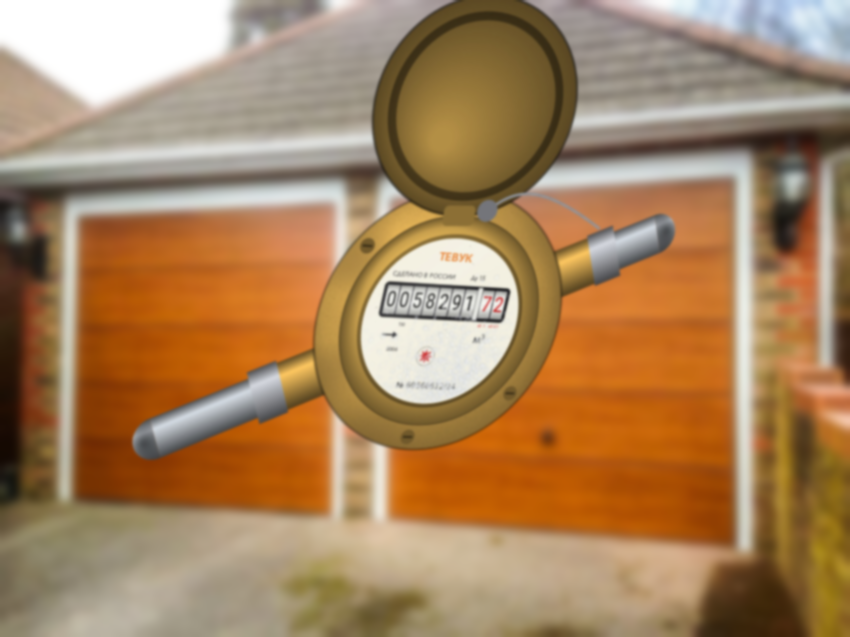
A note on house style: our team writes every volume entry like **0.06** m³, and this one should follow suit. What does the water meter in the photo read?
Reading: **58291.72** m³
